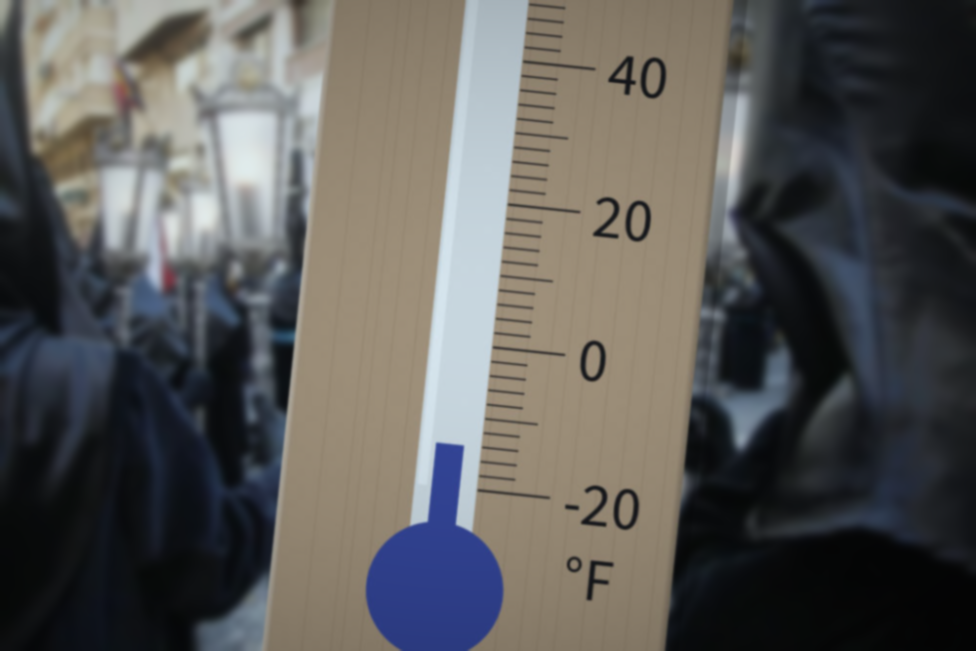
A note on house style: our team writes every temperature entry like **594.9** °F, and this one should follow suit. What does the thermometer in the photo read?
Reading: **-14** °F
